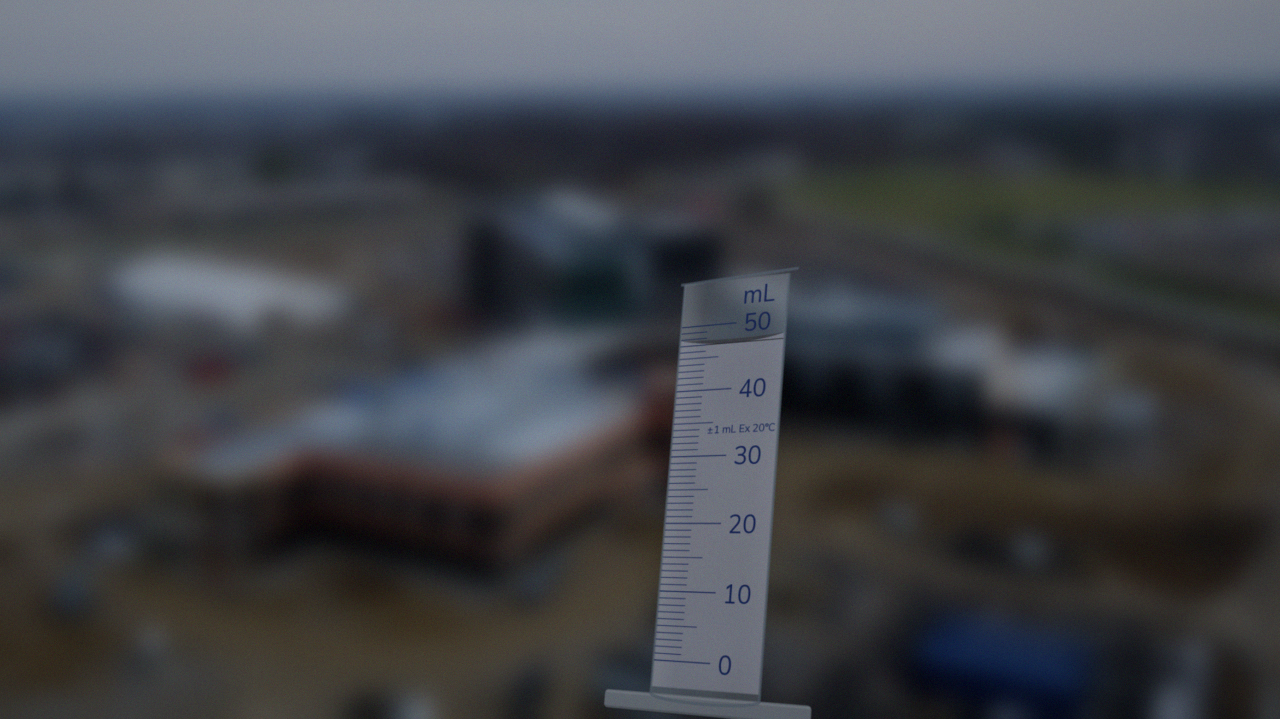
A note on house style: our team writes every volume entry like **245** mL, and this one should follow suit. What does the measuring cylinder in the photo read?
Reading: **47** mL
